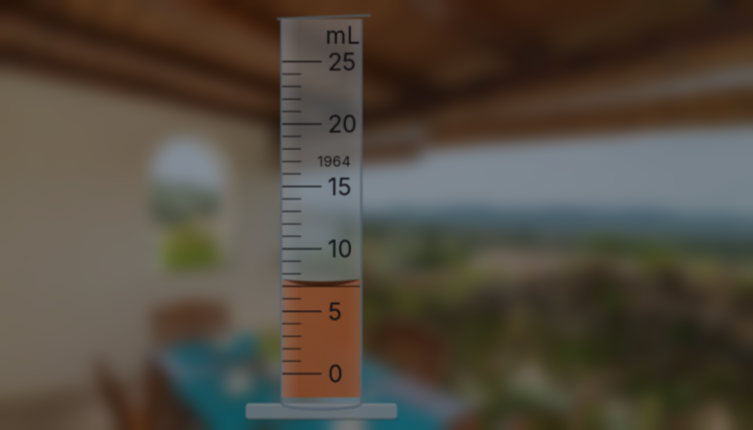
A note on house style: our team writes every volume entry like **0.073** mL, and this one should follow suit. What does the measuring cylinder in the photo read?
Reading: **7** mL
